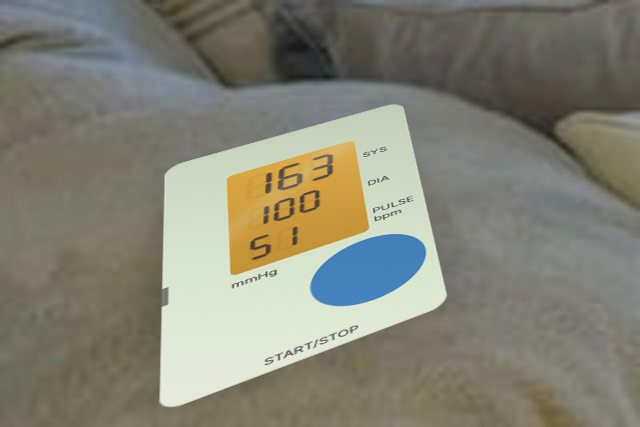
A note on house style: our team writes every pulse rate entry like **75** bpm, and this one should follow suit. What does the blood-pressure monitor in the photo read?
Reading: **51** bpm
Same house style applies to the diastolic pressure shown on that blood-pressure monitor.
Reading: **100** mmHg
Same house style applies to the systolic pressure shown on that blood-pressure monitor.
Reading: **163** mmHg
